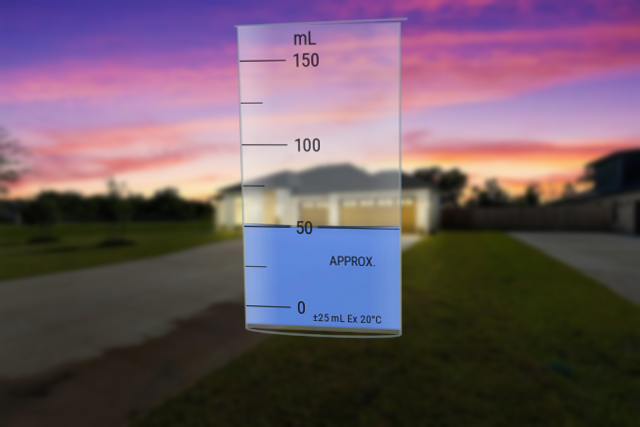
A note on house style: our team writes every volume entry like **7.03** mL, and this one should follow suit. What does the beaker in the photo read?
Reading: **50** mL
